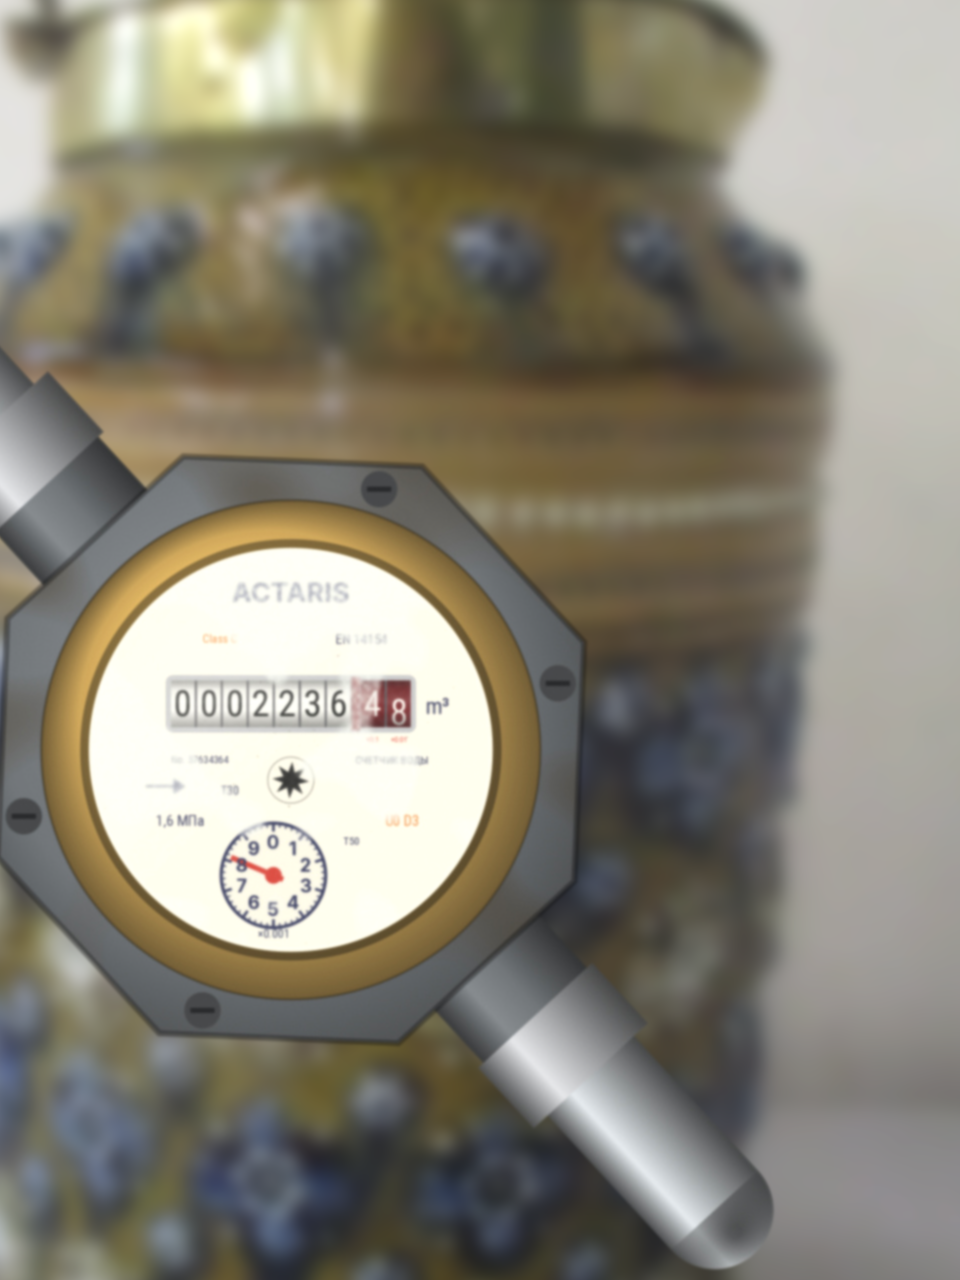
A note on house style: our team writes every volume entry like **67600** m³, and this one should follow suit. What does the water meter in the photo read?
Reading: **2236.478** m³
